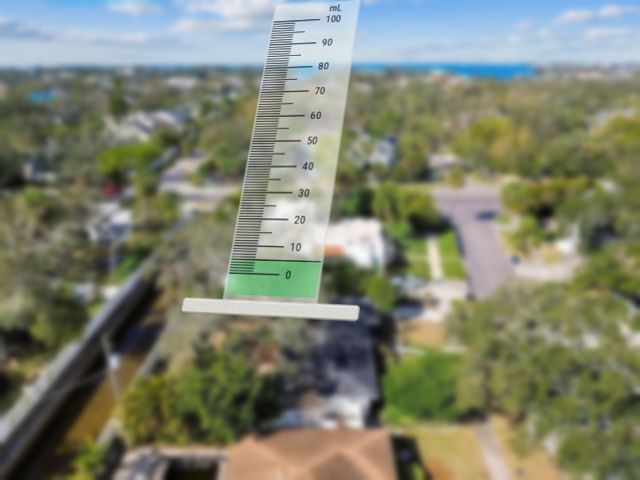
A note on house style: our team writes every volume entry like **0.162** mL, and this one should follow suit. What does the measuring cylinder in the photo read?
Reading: **5** mL
